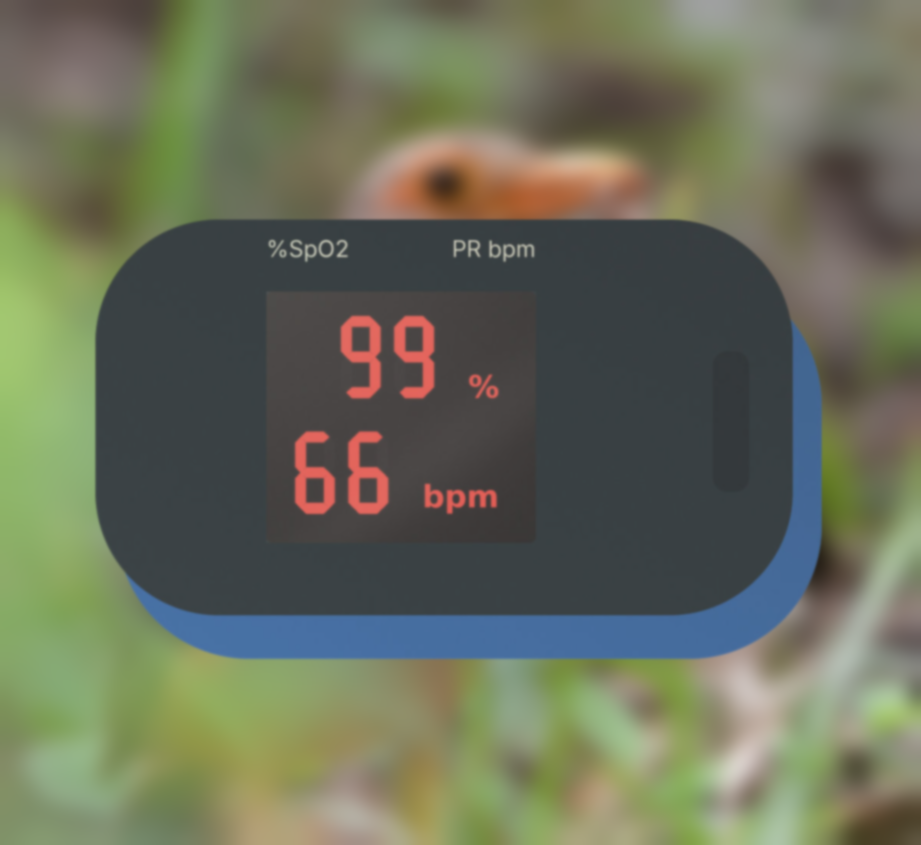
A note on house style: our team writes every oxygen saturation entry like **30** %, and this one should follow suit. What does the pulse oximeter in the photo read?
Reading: **99** %
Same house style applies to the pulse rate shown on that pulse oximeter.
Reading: **66** bpm
